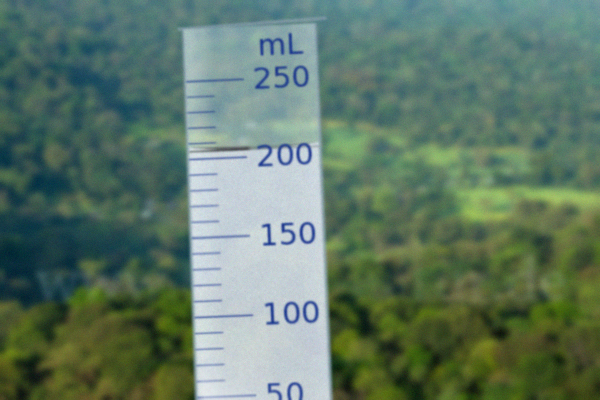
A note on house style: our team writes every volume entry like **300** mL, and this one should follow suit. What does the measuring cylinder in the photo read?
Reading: **205** mL
